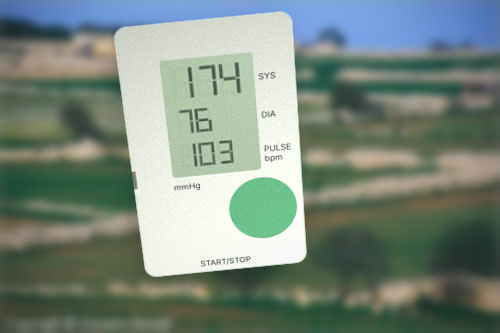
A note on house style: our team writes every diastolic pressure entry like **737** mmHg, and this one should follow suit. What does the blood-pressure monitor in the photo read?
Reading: **76** mmHg
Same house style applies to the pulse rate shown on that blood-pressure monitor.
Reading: **103** bpm
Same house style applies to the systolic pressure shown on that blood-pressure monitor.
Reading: **174** mmHg
